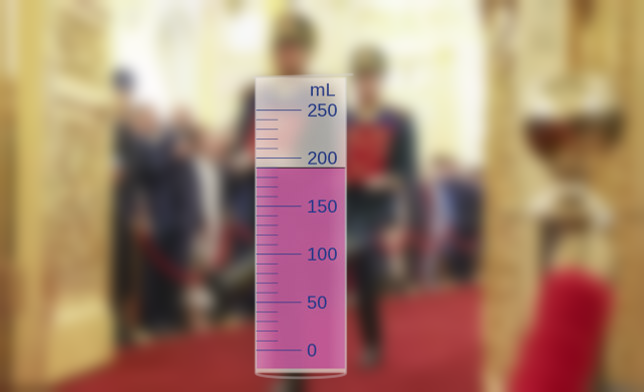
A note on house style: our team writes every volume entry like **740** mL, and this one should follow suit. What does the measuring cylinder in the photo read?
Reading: **190** mL
